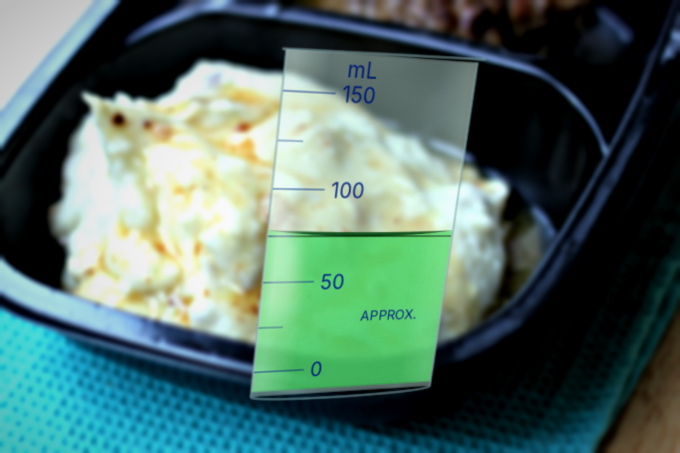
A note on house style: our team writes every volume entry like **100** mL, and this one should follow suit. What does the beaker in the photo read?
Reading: **75** mL
